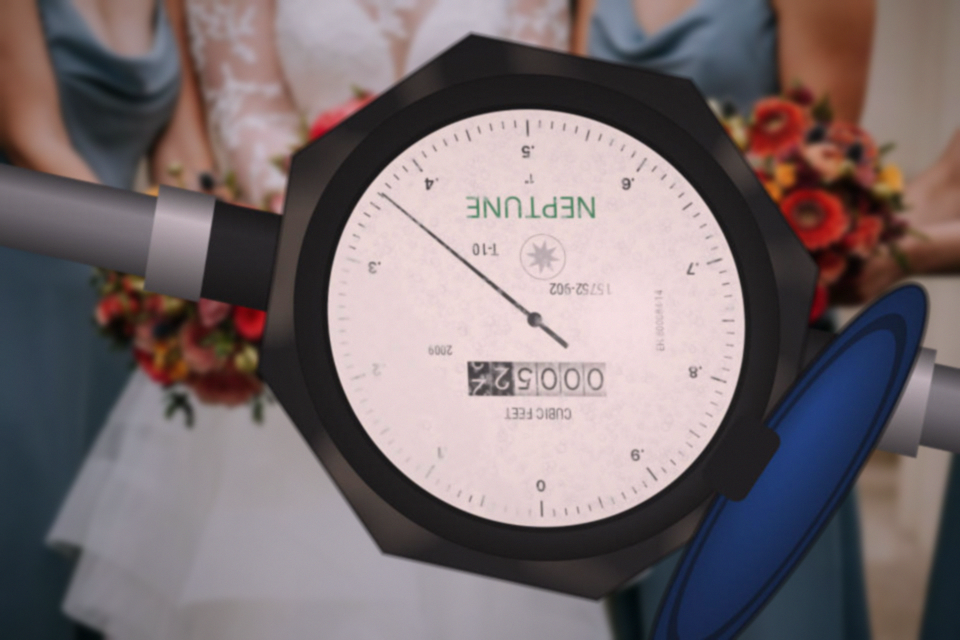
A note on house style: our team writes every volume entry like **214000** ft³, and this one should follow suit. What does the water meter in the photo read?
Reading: **522.36** ft³
